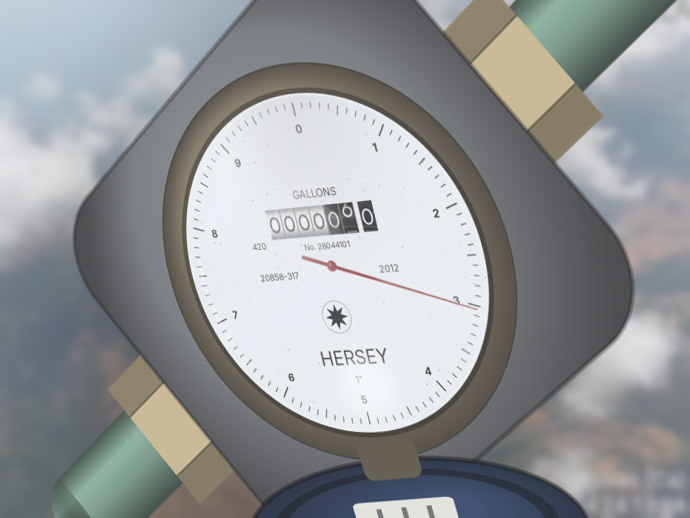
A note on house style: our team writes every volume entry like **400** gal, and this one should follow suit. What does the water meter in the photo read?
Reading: **63.0** gal
